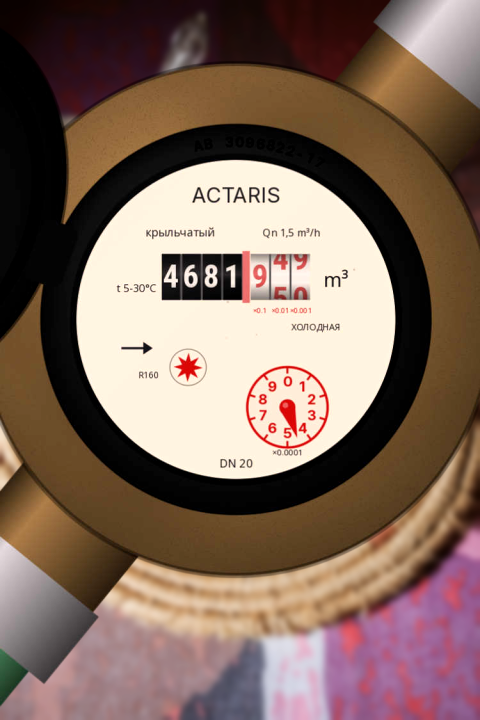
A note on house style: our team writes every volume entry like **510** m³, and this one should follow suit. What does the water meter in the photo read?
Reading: **4681.9494** m³
